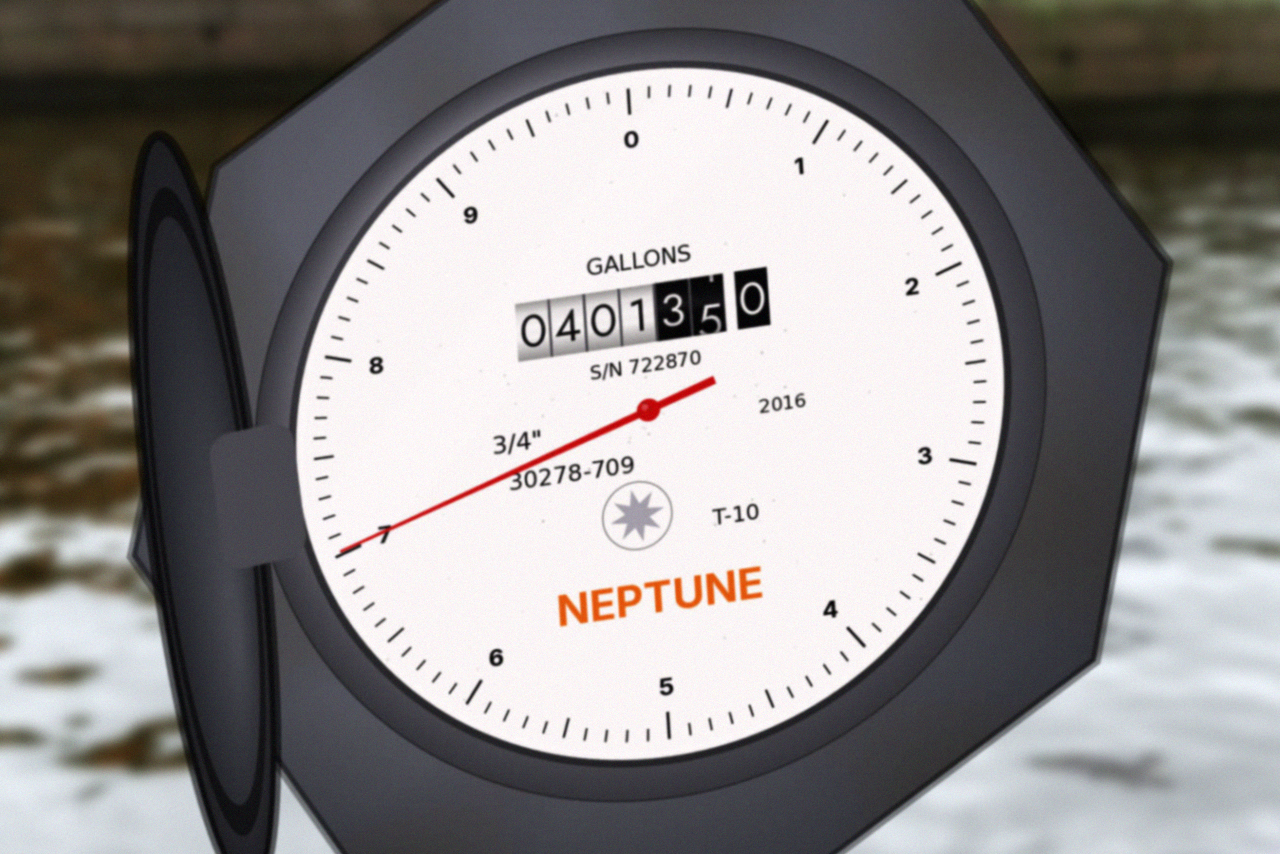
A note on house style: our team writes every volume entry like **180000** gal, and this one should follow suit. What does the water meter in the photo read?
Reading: **401347.0** gal
